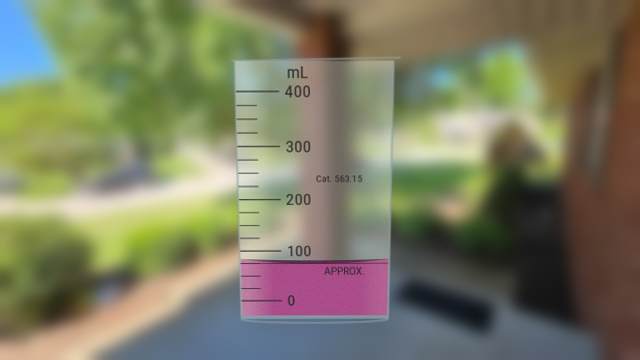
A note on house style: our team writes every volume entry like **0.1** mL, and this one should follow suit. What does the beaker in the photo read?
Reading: **75** mL
